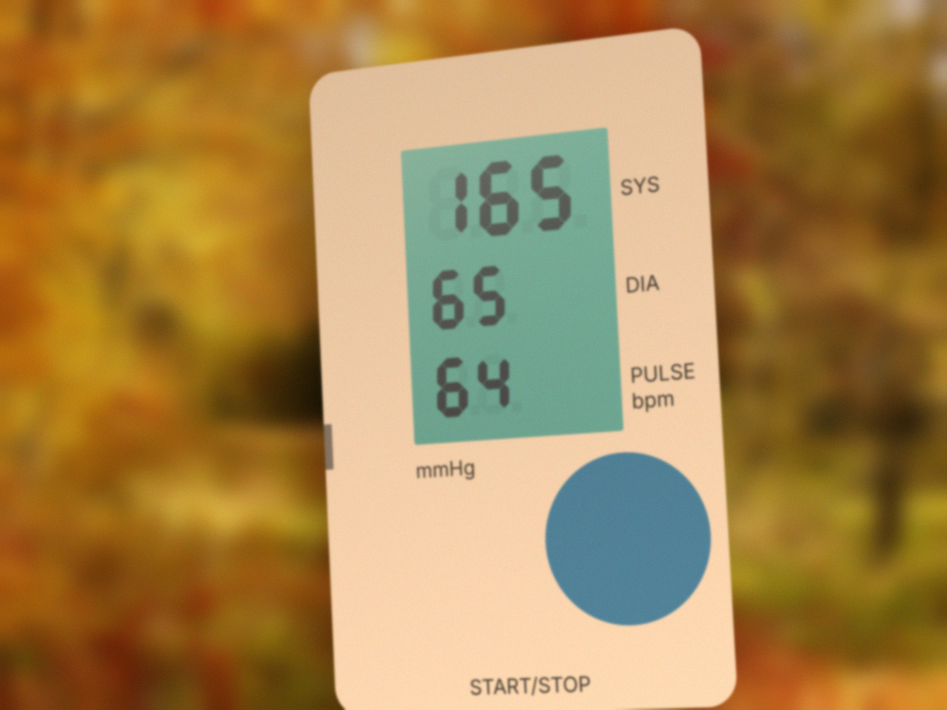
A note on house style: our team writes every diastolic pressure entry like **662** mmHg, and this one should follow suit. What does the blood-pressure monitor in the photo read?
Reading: **65** mmHg
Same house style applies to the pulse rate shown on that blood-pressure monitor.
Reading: **64** bpm
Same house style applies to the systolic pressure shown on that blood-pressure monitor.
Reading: **165** mmHg
